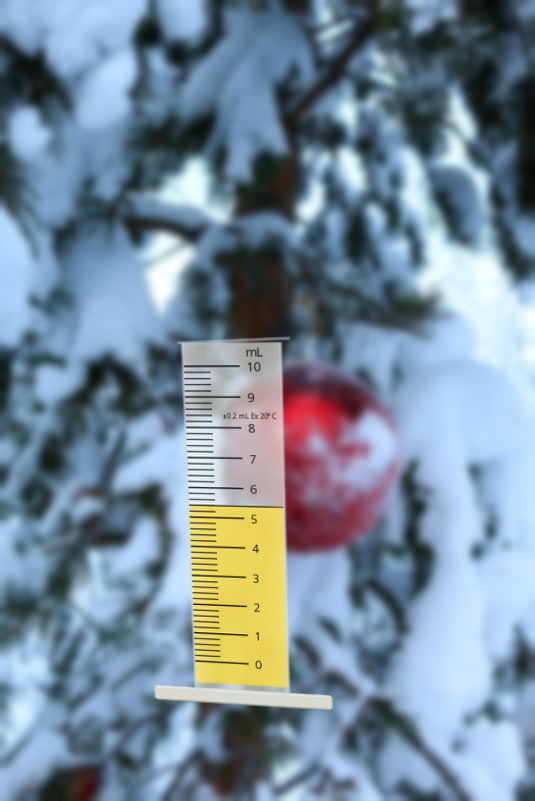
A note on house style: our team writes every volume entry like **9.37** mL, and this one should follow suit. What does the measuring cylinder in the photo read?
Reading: **5.4** mL
